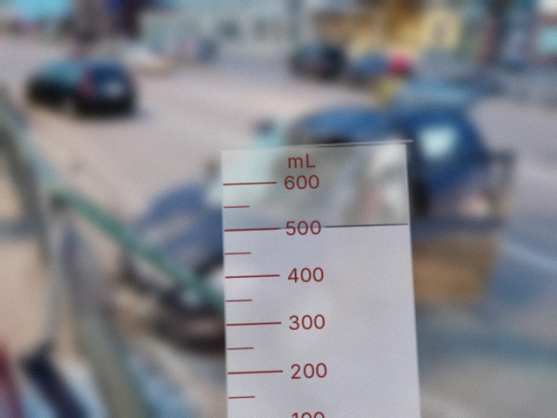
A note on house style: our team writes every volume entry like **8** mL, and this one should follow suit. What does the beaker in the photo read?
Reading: **500** mL
